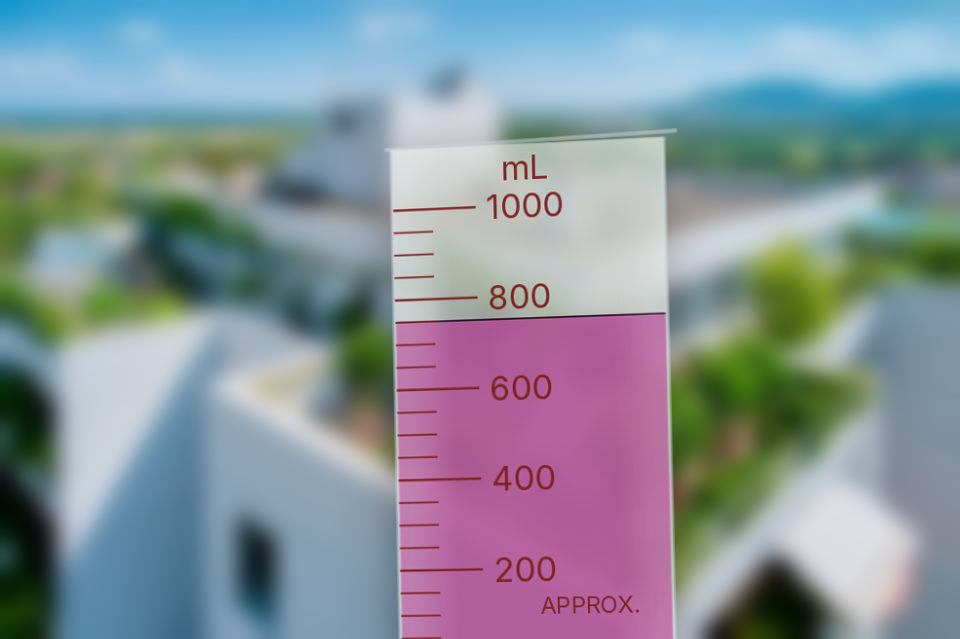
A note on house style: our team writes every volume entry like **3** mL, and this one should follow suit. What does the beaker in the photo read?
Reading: **750** mL
